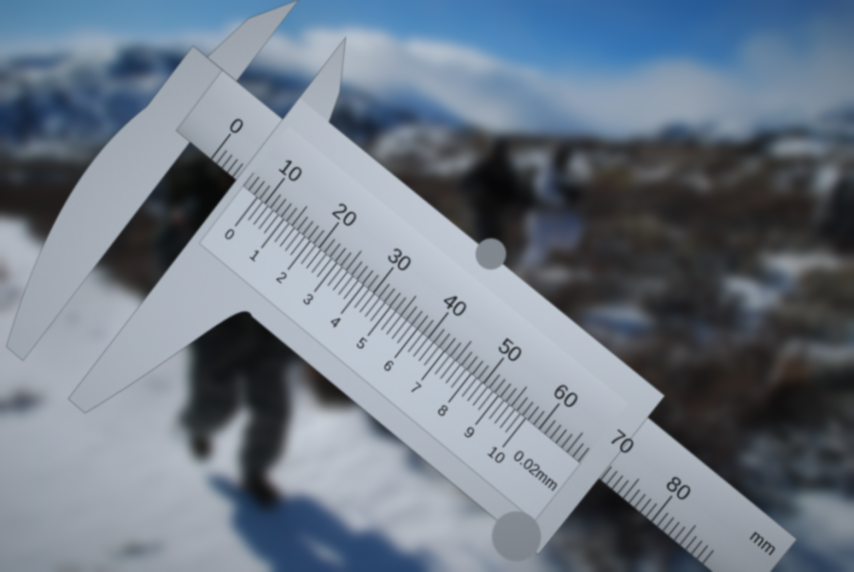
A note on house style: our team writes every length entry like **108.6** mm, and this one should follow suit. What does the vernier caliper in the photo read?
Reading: **8.6** mm
